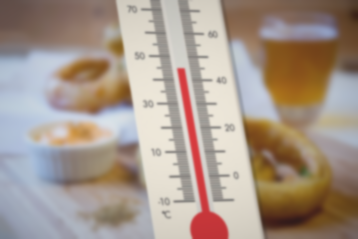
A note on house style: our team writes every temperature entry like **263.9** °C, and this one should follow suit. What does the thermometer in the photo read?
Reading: **45** °C
